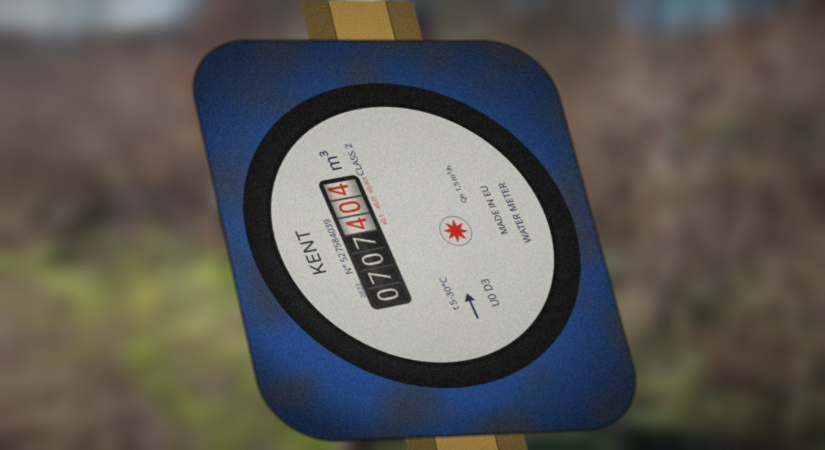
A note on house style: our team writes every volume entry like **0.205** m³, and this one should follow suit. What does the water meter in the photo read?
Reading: **707.404** m³
